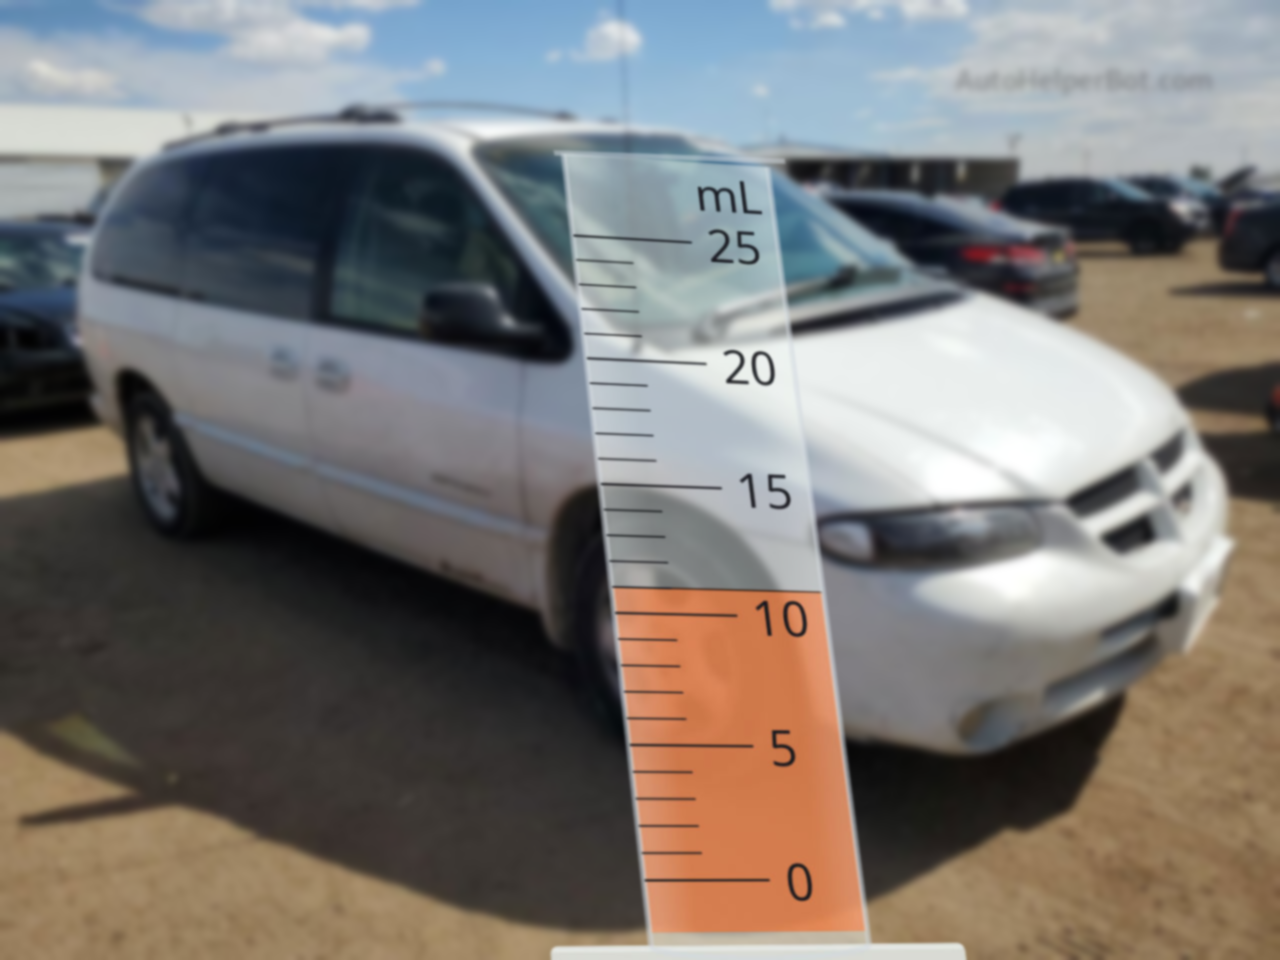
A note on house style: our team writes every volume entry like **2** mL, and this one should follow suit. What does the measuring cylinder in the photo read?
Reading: **11** mL
